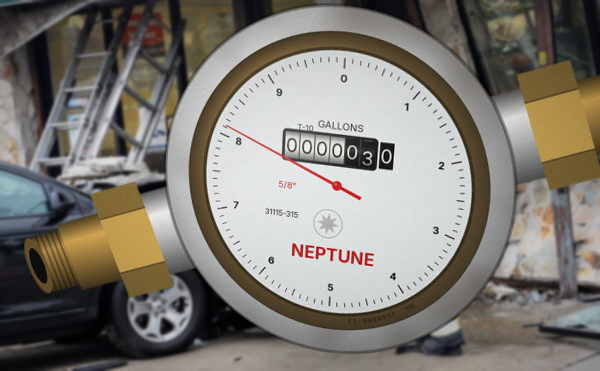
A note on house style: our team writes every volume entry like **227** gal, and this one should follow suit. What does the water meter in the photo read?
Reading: **28.1** gal
